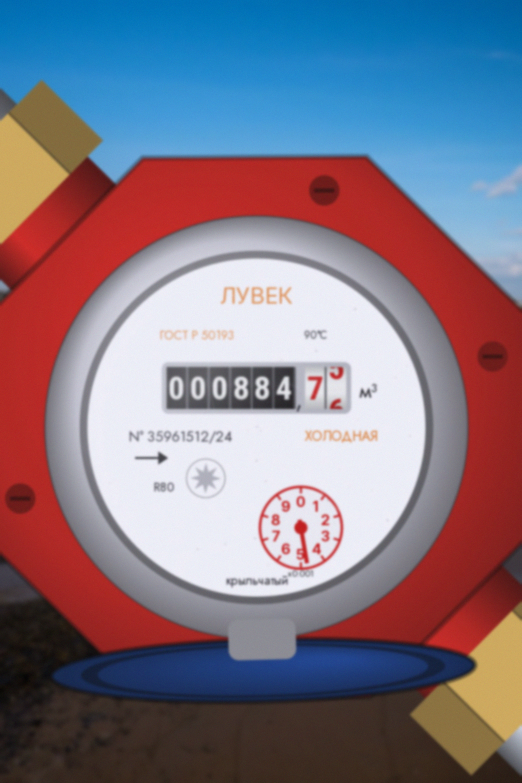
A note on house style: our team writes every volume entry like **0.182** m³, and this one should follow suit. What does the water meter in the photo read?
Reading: **884.754** m³
